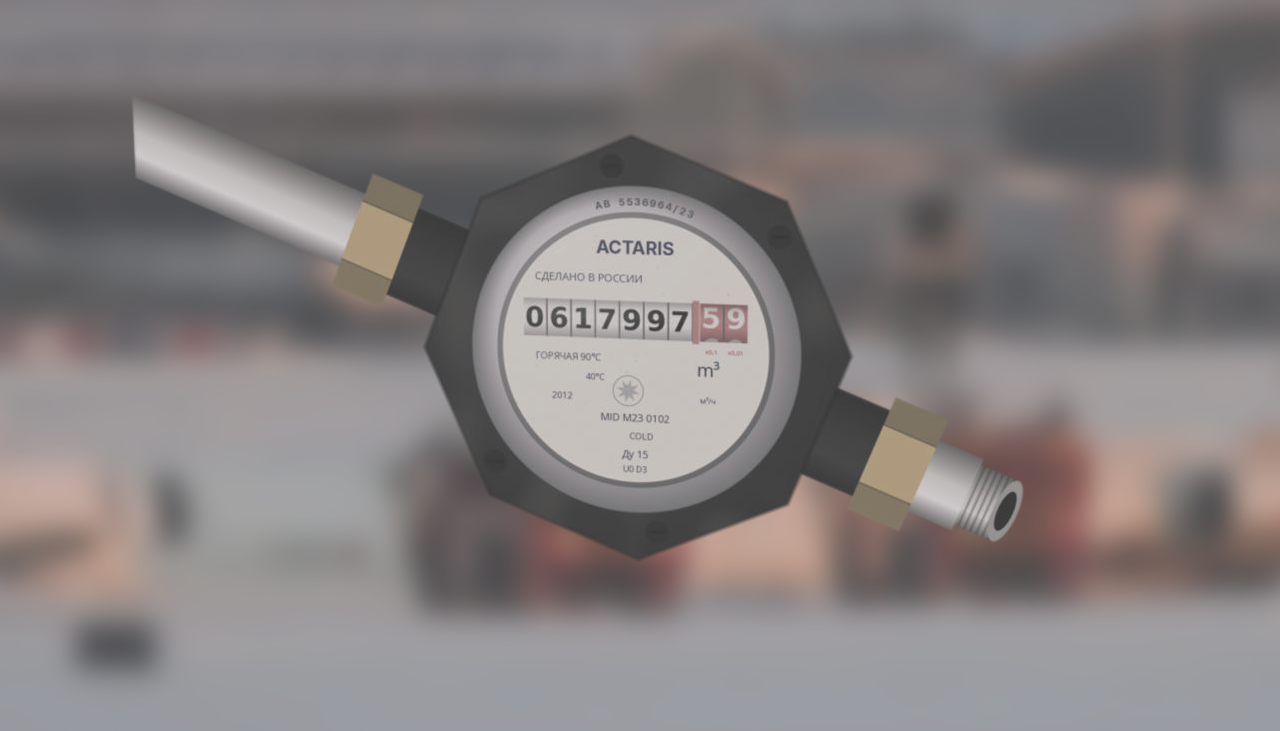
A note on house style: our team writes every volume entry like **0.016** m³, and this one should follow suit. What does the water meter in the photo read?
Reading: **617997.59** m³
